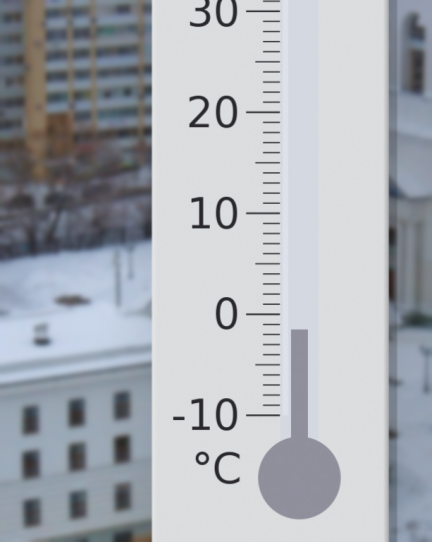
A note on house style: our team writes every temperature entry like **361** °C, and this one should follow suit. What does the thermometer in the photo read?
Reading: **-1.5** °C
